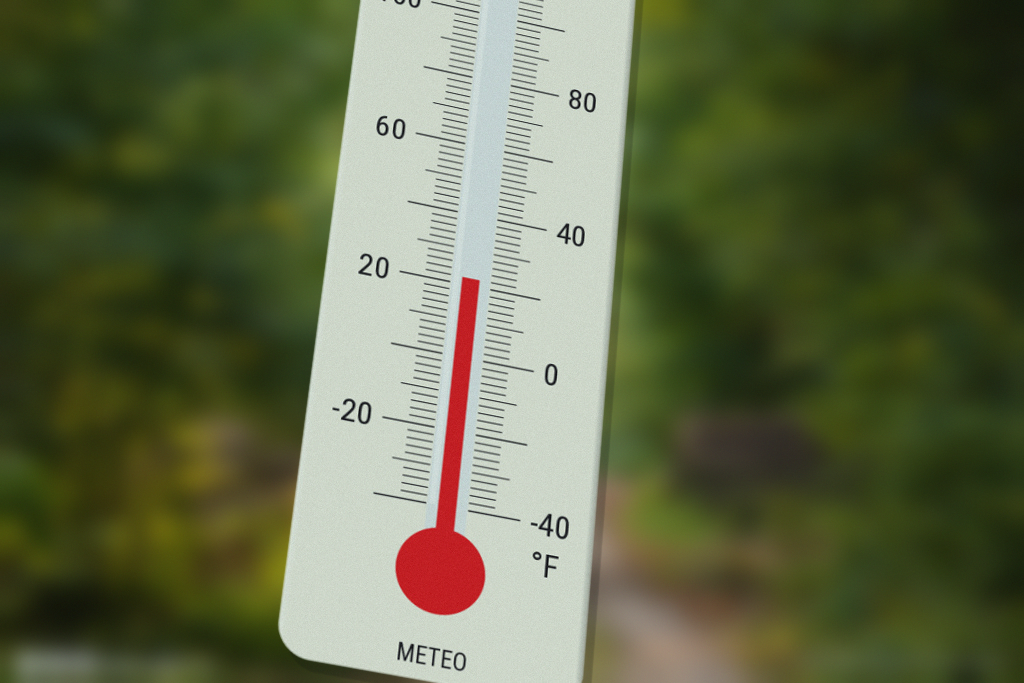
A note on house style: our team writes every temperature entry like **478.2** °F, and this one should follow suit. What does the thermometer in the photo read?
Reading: **22** °F
